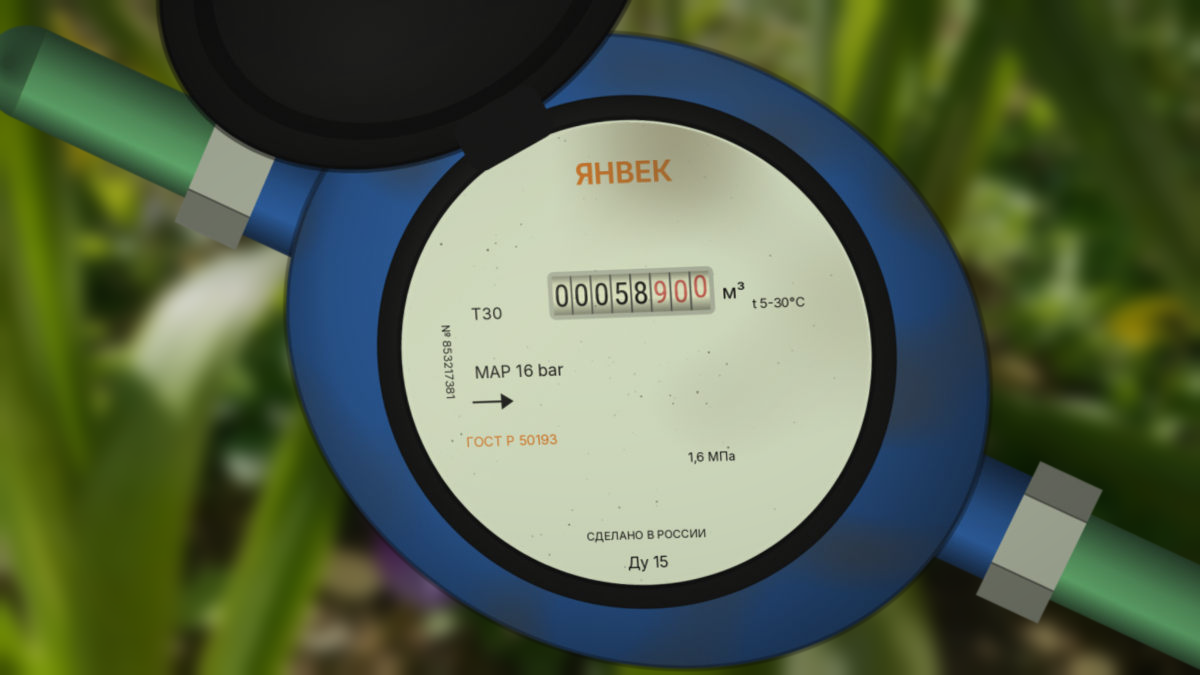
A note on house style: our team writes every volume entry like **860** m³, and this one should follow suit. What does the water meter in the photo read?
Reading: **58.900** m³
